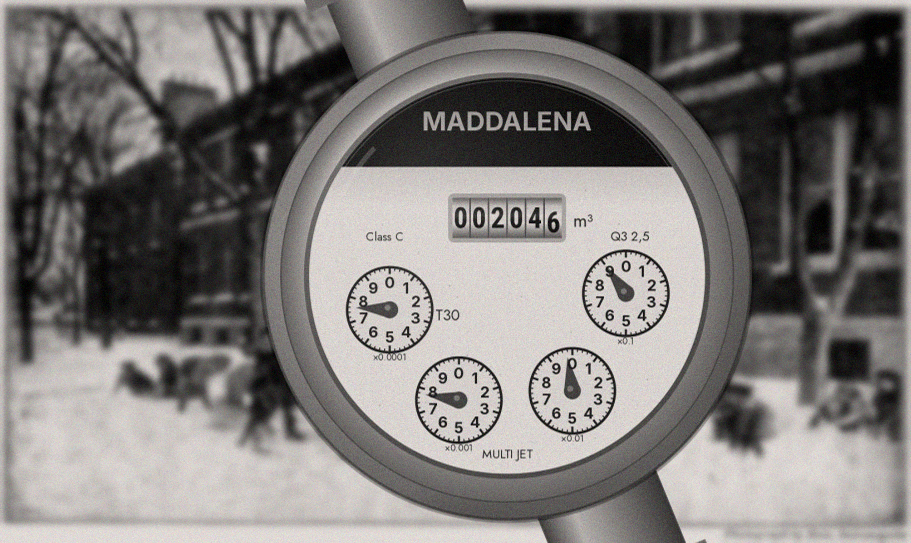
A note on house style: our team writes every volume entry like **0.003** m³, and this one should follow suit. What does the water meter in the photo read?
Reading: **2045.8977** m³
